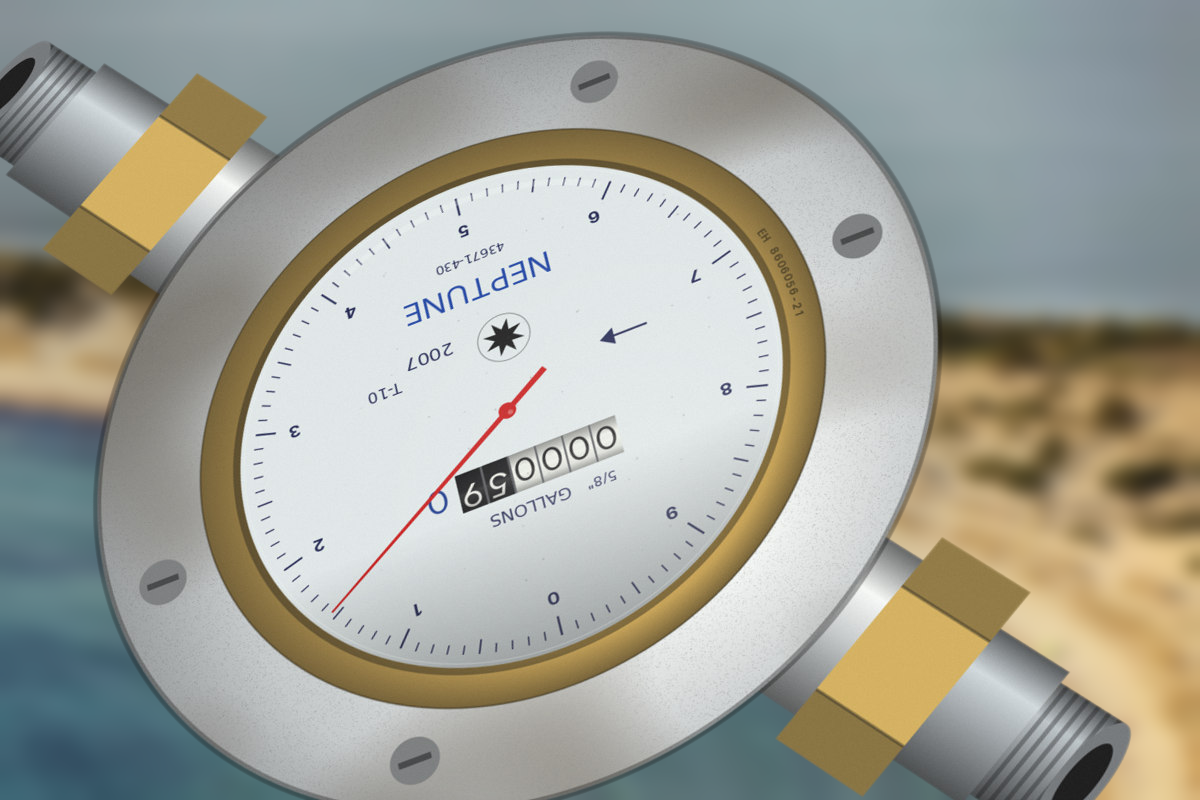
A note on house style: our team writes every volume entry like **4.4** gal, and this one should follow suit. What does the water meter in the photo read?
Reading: **591.5** gal
